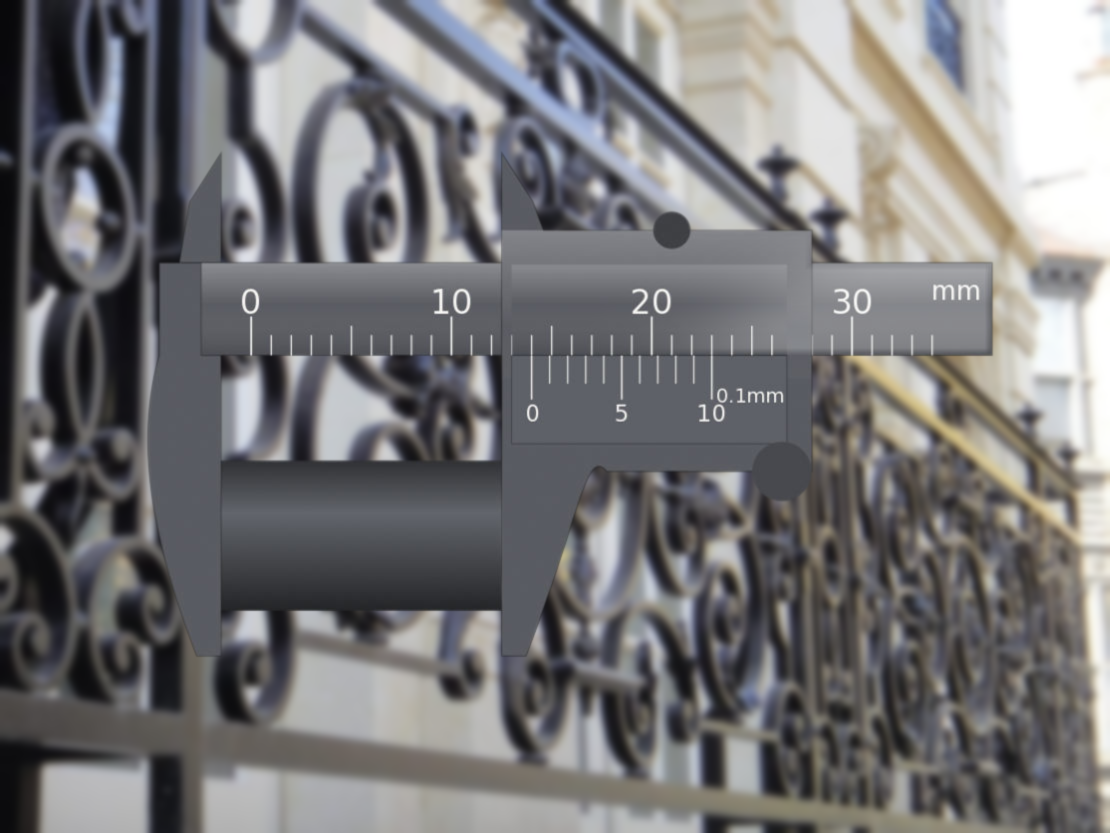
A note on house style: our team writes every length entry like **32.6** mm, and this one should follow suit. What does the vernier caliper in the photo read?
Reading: **14.0** mm
